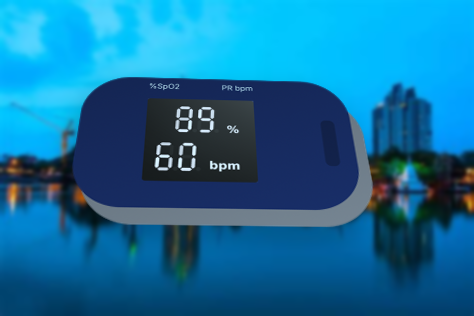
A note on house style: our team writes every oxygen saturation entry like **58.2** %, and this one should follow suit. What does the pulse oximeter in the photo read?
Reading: **89** %
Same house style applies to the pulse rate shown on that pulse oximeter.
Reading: **60** bpm
